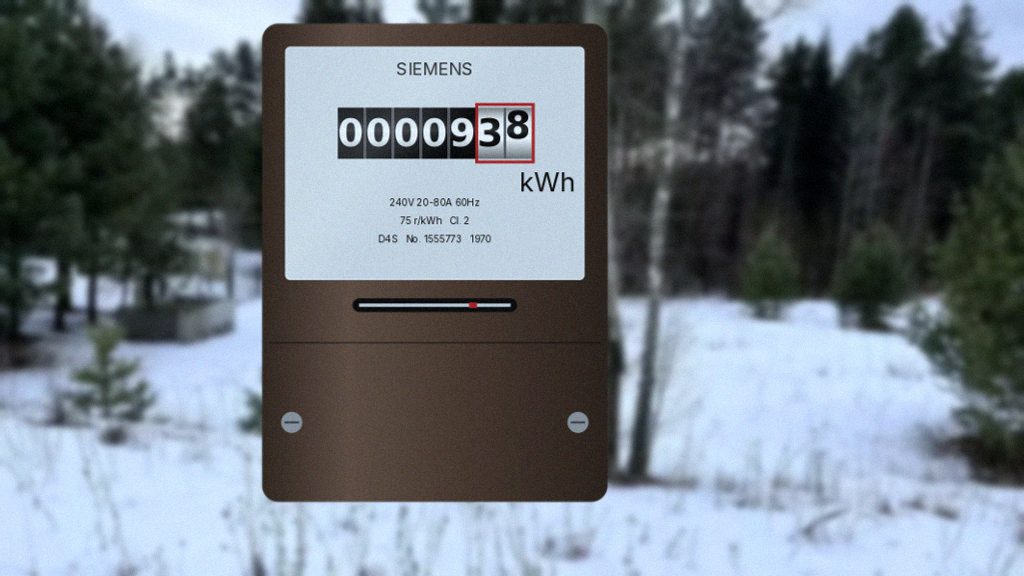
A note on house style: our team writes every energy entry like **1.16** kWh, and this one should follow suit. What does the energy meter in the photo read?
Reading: **9.38** kWh
